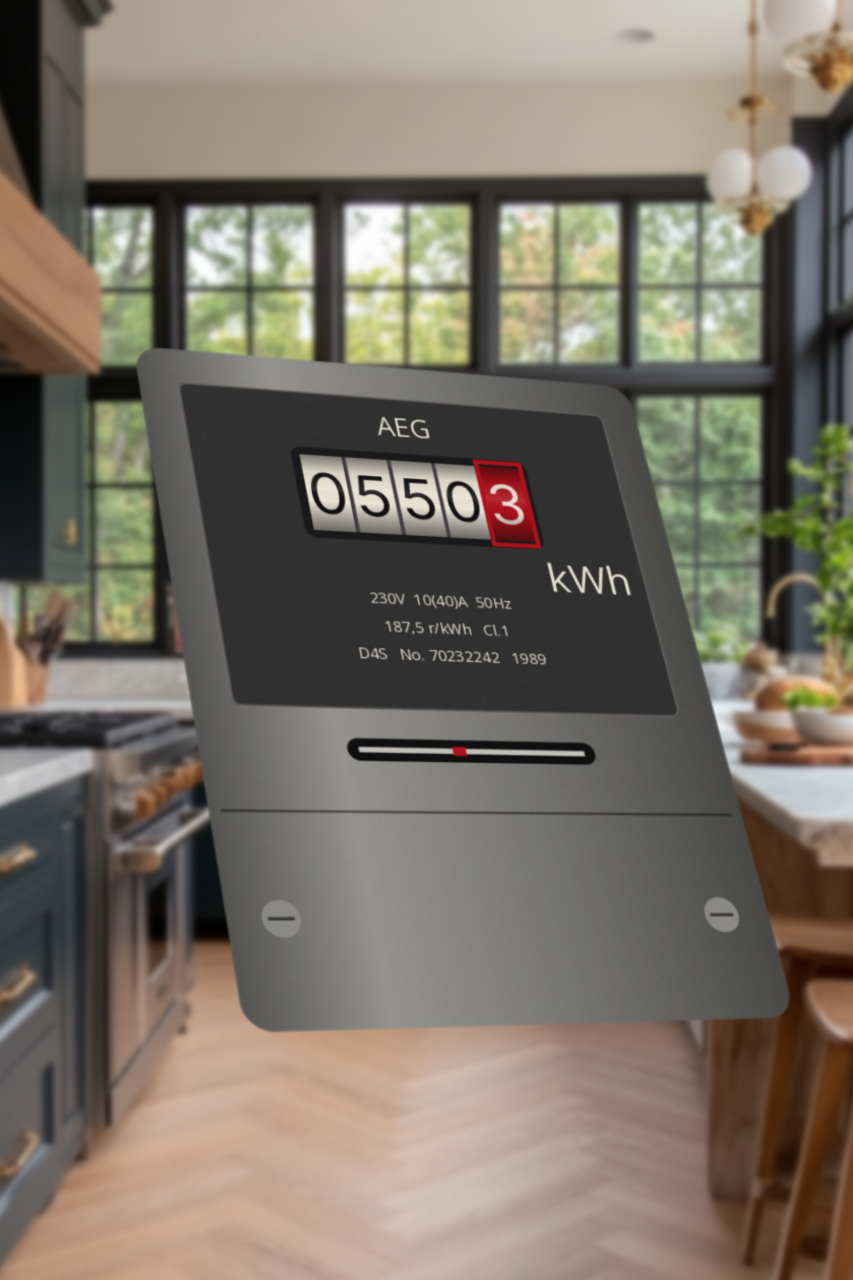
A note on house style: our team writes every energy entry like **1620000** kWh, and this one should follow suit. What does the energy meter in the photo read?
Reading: **550.3** kWh
